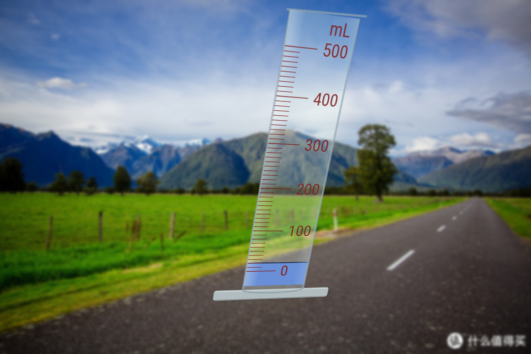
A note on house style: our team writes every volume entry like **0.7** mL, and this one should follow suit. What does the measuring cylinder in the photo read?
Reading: **20** mL
